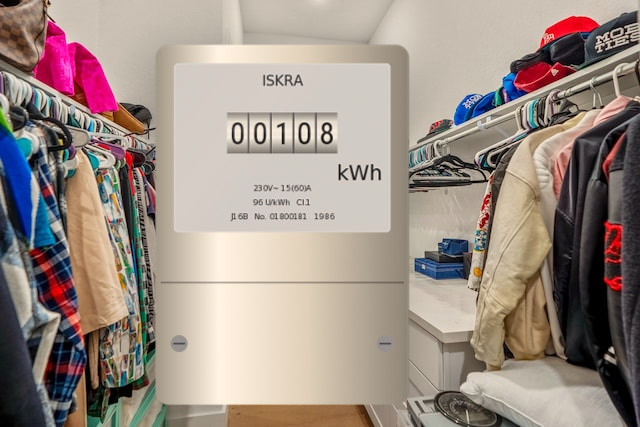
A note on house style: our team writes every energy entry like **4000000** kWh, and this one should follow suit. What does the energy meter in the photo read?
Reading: **108** kWh
